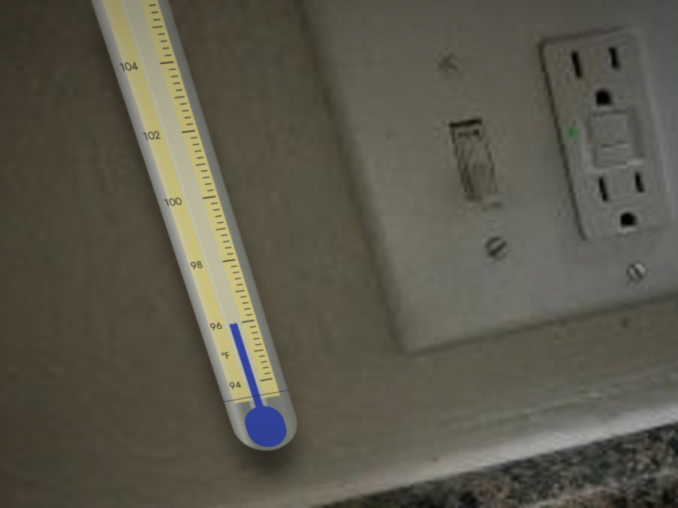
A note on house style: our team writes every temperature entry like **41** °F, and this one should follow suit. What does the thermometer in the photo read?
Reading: **96** °F
